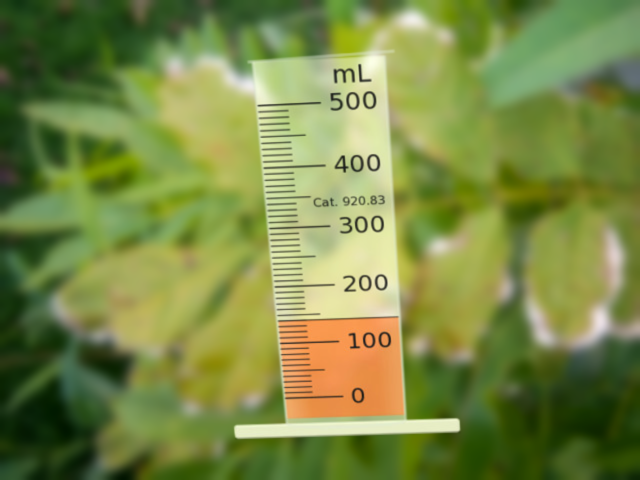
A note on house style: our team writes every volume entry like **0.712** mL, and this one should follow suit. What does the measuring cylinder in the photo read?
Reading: **140** mL
